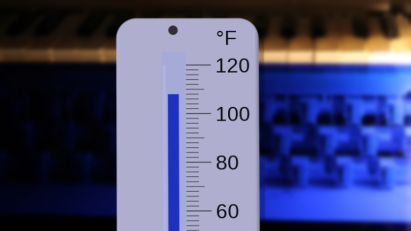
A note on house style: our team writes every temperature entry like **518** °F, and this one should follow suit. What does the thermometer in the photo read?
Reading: **108** °F
